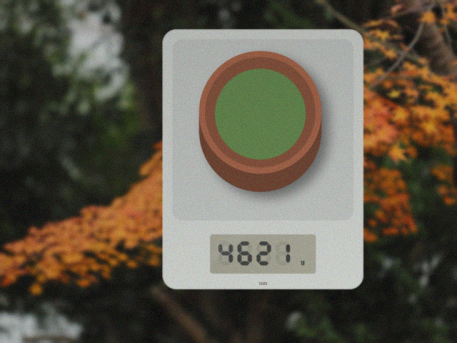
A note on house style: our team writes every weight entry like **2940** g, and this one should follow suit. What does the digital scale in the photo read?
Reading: **4621** g
